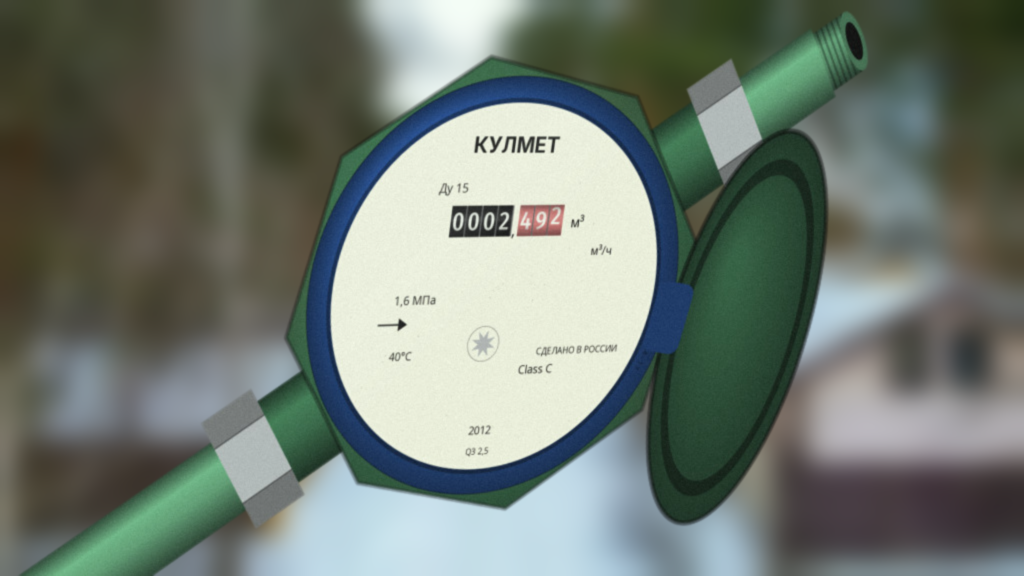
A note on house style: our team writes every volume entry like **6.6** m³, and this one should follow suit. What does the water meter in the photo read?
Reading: **2.492** m³
